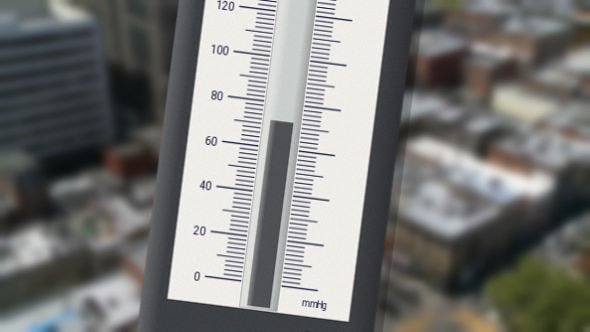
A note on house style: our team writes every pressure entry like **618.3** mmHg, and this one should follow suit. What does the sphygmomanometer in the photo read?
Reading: **72** mmHg
